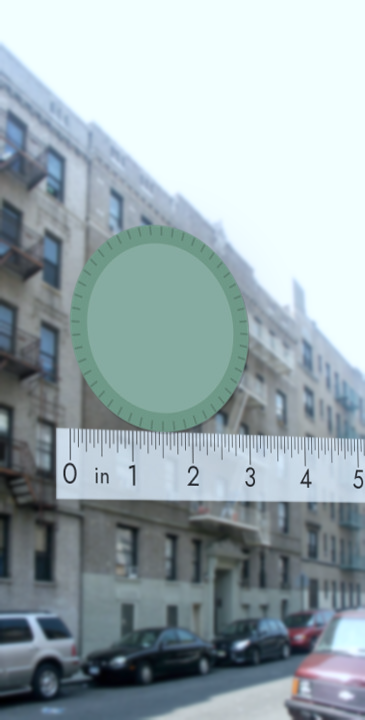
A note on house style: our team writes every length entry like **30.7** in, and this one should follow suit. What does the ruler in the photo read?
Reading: **3** in
